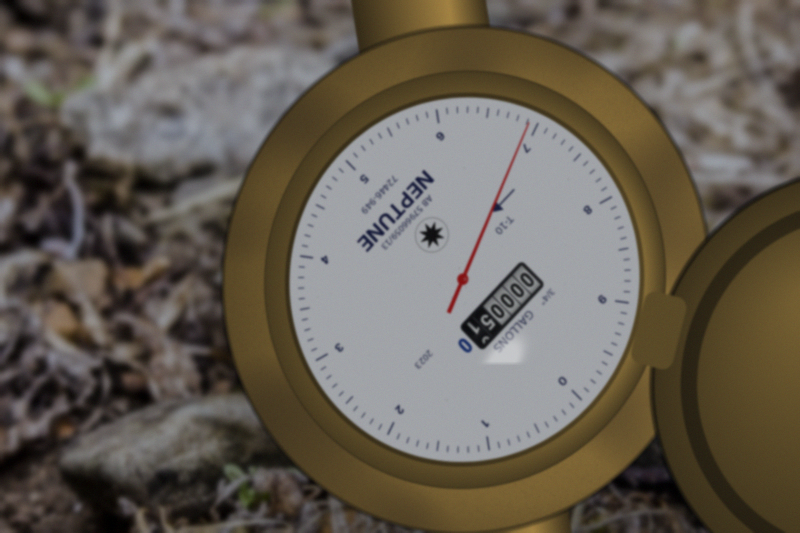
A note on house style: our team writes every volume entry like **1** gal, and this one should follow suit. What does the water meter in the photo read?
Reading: **506.9** gal
